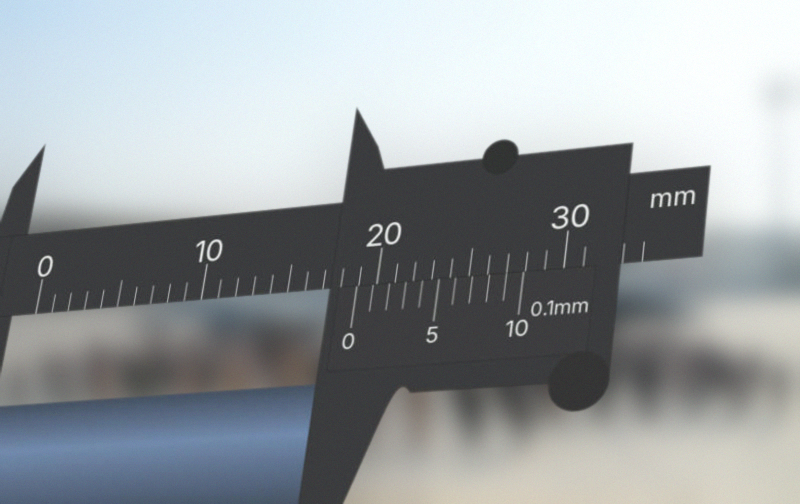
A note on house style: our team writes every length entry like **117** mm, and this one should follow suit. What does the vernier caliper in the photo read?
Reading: **18.9** mm
